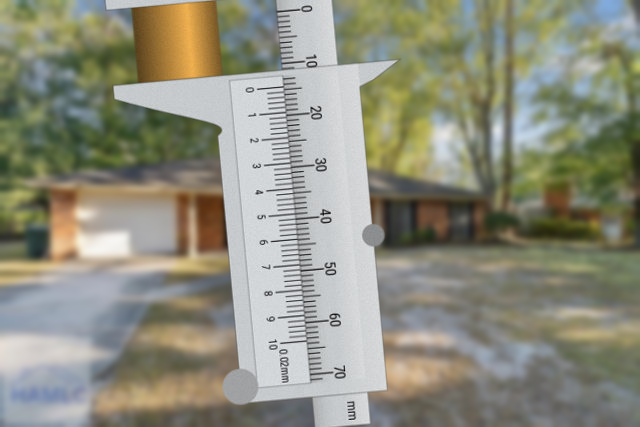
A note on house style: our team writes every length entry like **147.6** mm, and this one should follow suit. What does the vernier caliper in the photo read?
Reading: **14.5** mm
